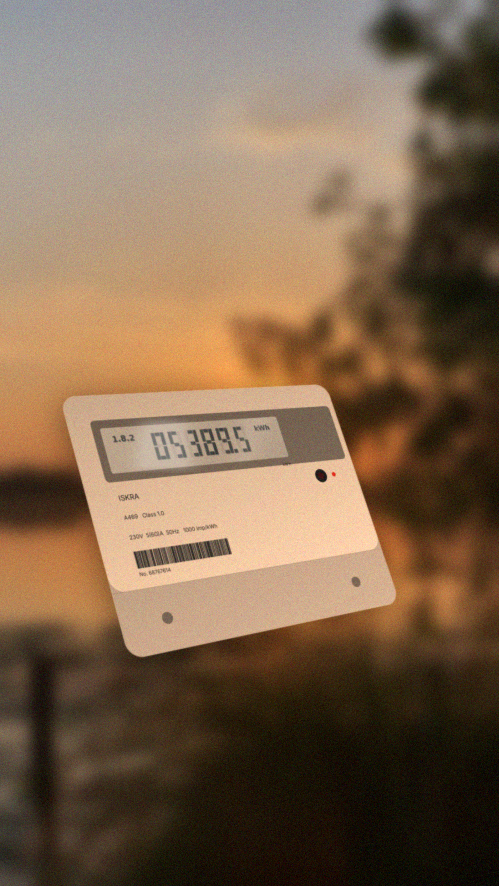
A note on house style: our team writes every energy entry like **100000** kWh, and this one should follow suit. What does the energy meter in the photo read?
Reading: **5389.5** kWh
